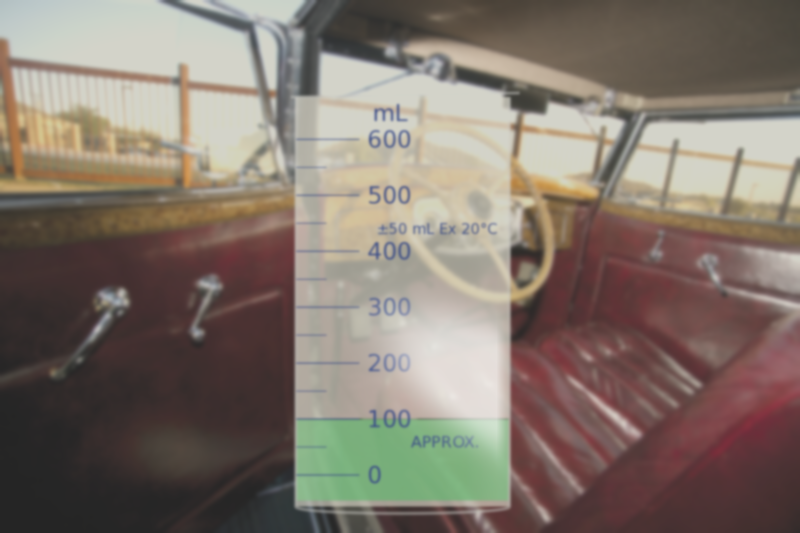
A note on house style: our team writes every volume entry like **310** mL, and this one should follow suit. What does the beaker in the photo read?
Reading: **100** mL
